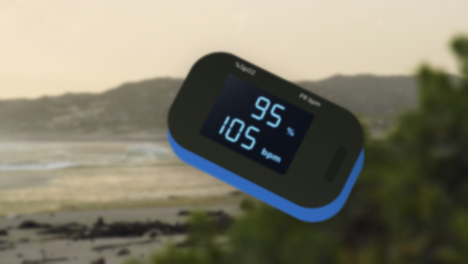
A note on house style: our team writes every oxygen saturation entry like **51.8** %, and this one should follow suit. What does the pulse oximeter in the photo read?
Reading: **95** %
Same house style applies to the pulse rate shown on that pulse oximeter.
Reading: **105** bpm
